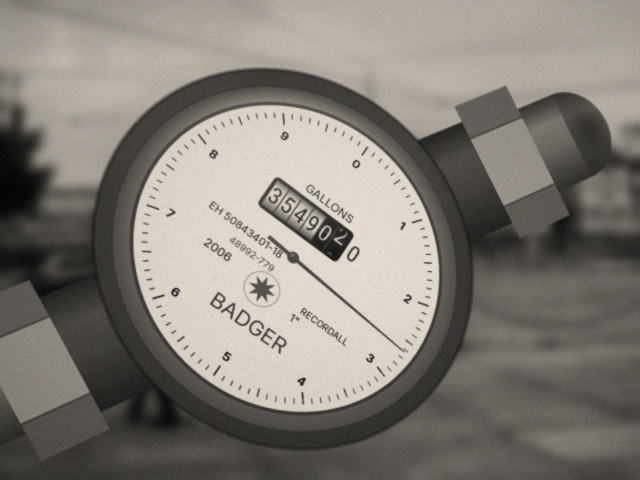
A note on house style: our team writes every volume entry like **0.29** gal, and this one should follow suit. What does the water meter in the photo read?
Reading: **3549022.6** gal
